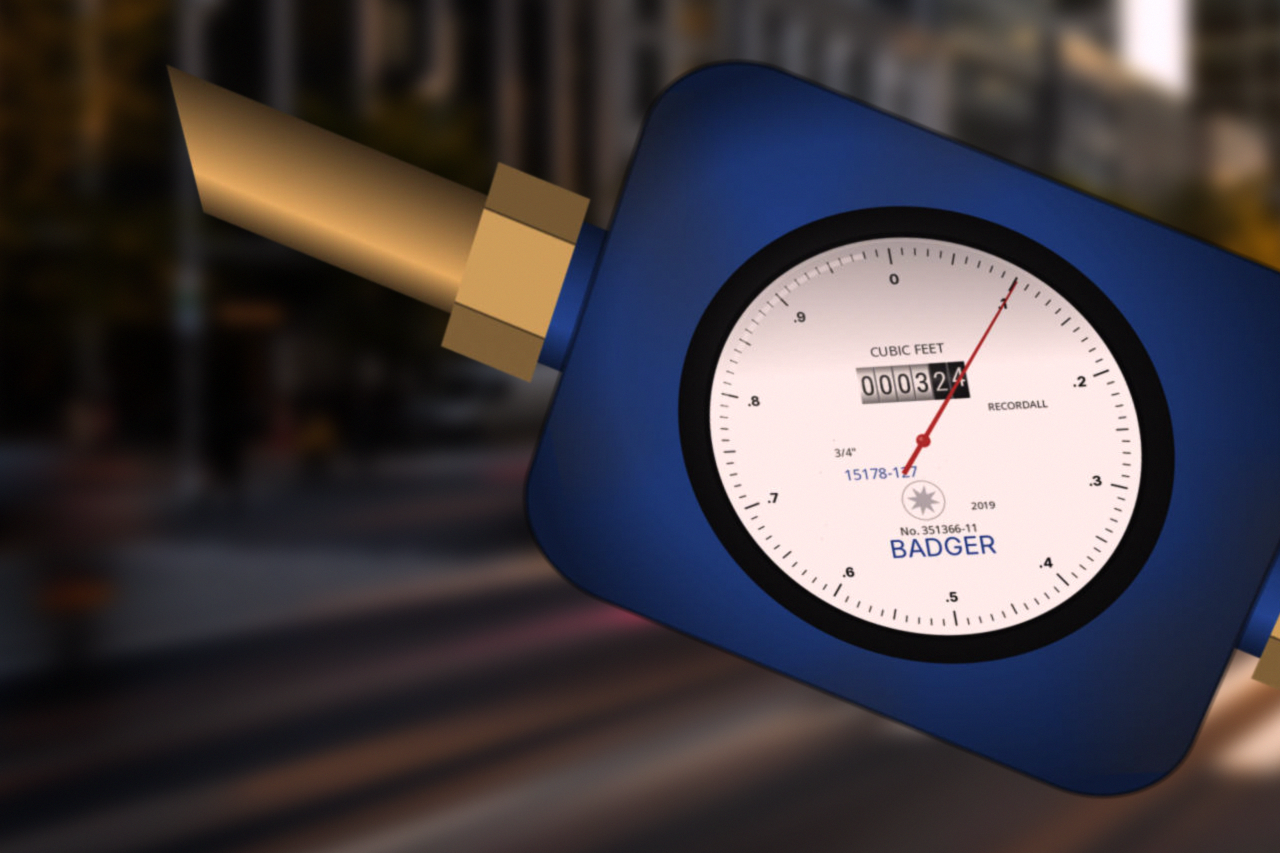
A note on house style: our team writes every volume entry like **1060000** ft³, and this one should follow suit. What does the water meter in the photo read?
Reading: **324.10** ft³
